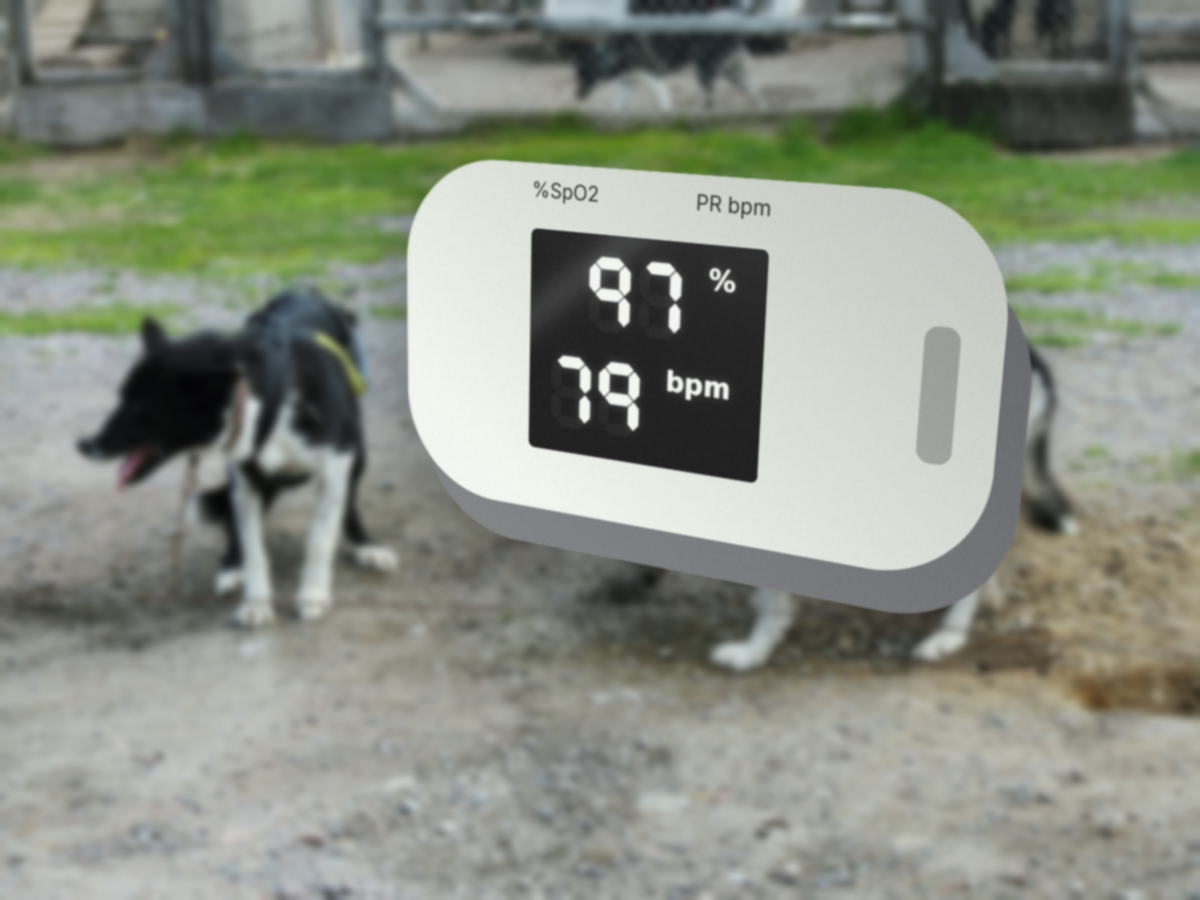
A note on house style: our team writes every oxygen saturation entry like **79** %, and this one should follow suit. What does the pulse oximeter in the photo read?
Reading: **97** %
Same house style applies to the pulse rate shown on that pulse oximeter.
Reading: **79** bpm
